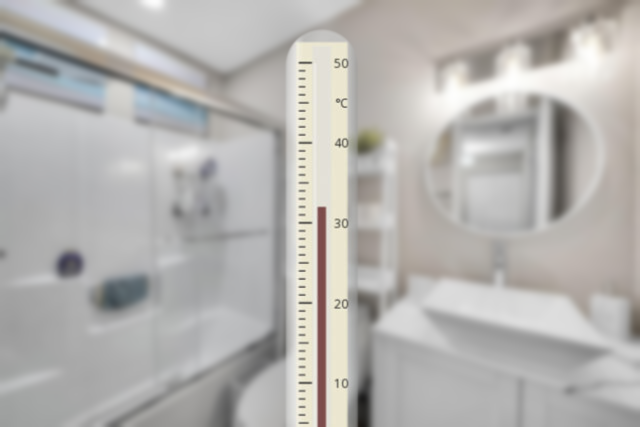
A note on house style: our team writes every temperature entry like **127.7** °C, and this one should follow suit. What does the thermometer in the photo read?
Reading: **32** °C
